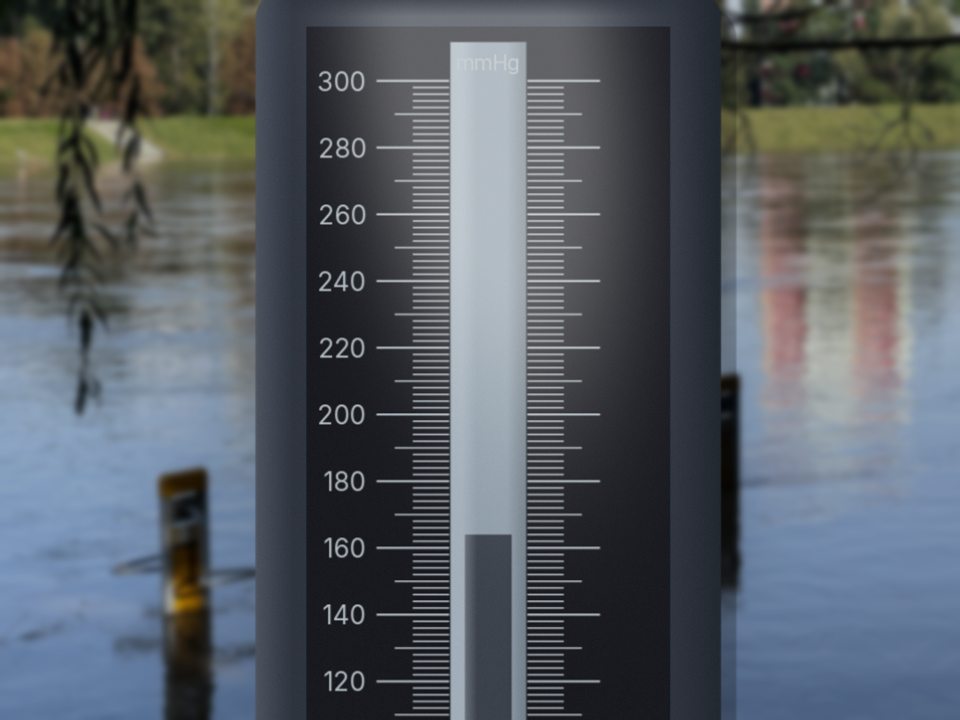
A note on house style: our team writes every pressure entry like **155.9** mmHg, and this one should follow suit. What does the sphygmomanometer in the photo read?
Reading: **164** mmHg
